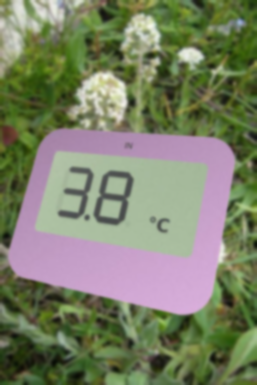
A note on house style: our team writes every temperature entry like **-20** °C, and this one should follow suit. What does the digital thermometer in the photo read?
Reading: **3.8** °C
